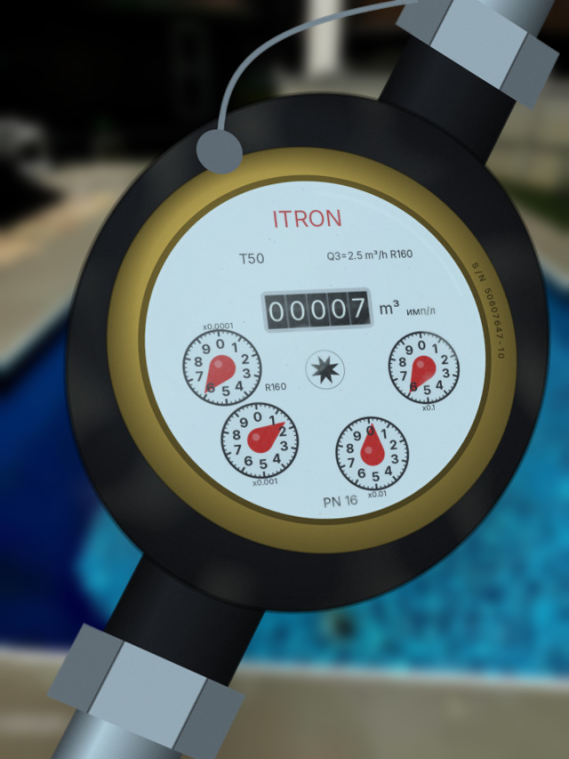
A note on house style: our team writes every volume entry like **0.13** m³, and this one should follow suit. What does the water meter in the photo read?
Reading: **7.6016** m³
